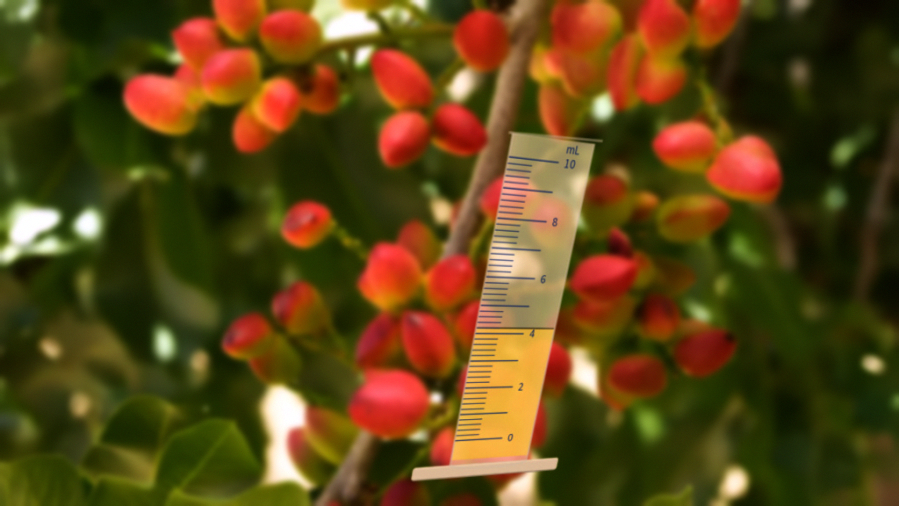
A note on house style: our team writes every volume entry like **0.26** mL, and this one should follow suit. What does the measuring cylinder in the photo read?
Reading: **4.2** mL
